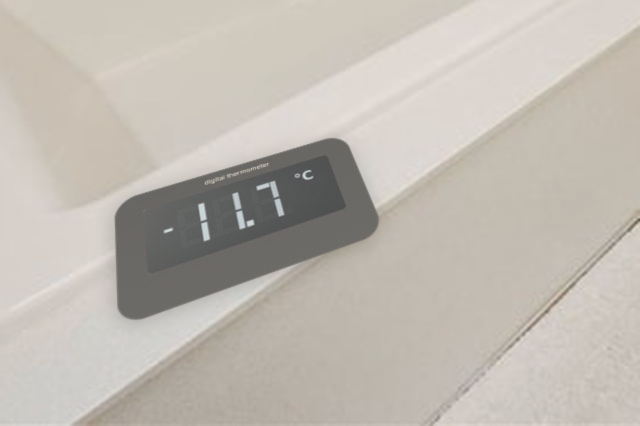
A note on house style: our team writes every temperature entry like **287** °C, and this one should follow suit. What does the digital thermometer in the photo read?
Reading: **-11.7** °C
